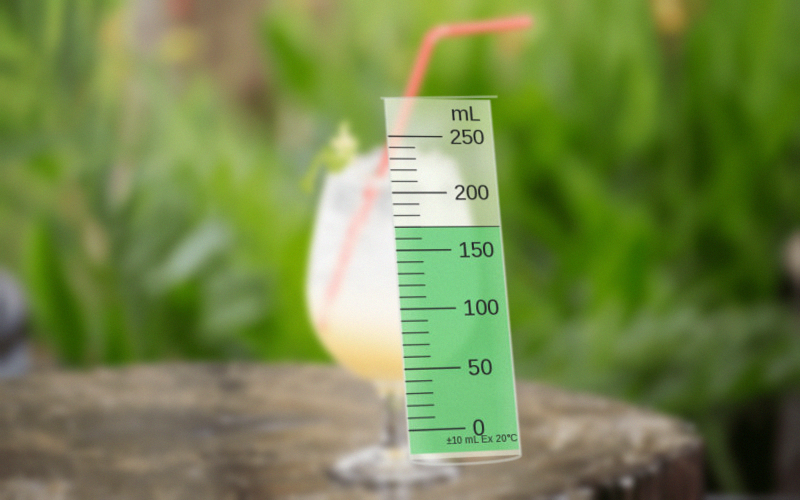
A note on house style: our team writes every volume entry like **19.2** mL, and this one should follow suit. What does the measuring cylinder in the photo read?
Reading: **170** mL
